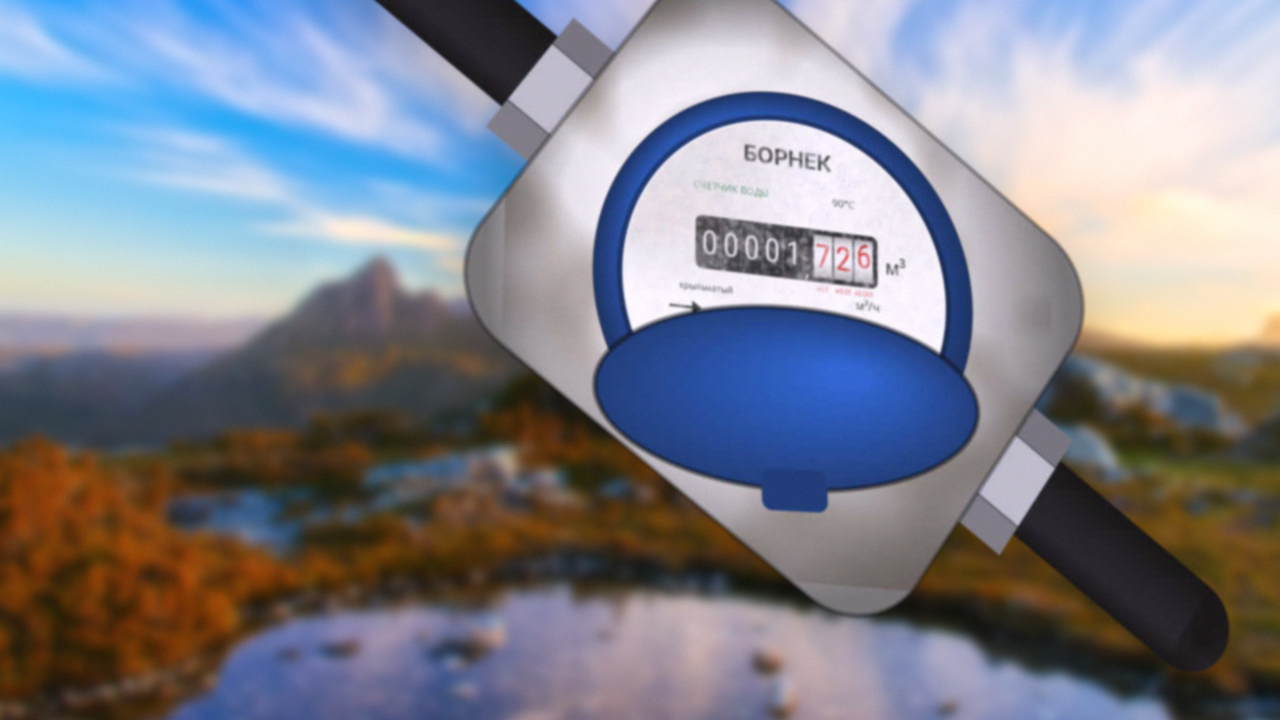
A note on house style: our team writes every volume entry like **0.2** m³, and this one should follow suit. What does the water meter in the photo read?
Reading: **1.726** m³
